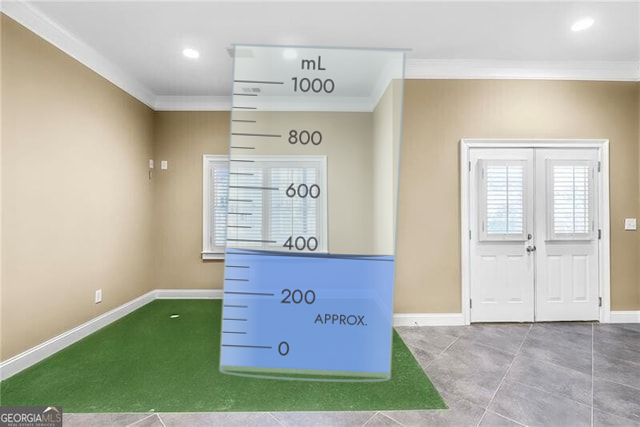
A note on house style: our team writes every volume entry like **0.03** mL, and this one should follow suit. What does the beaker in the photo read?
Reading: **350** mL
